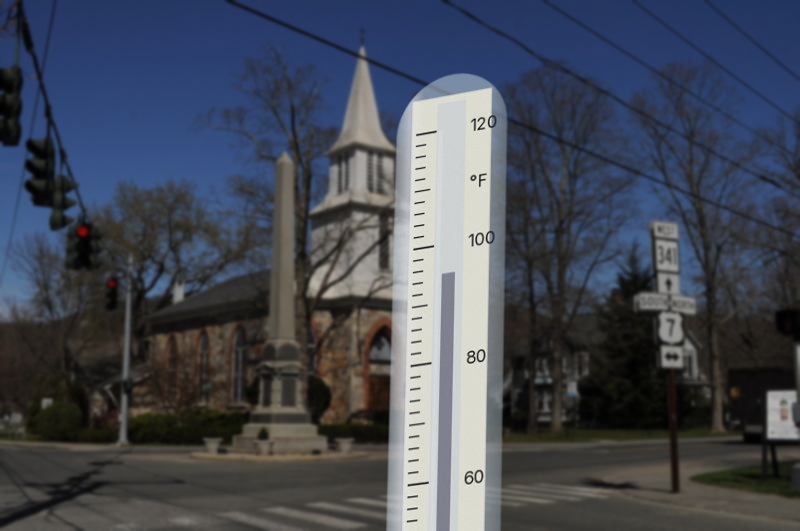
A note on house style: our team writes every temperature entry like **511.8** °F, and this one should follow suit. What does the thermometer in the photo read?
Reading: **95** °F
